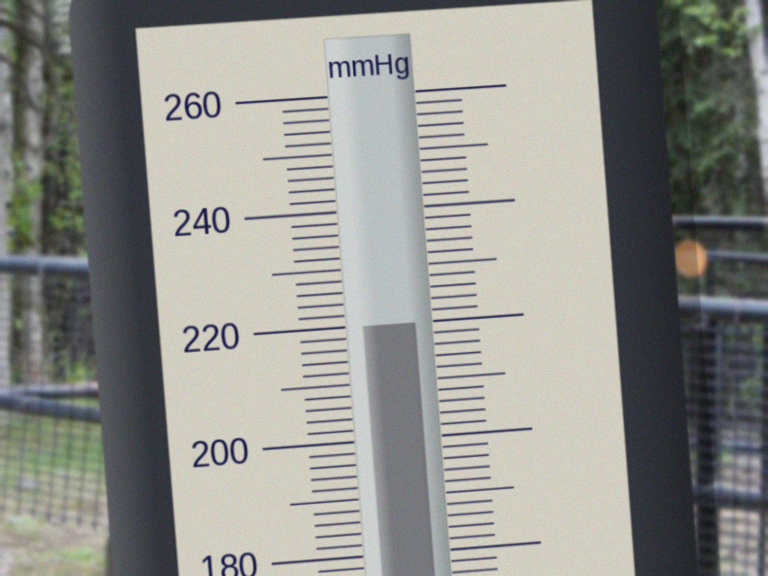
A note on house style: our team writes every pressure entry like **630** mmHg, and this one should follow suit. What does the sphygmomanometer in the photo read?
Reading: **220** mmHg
